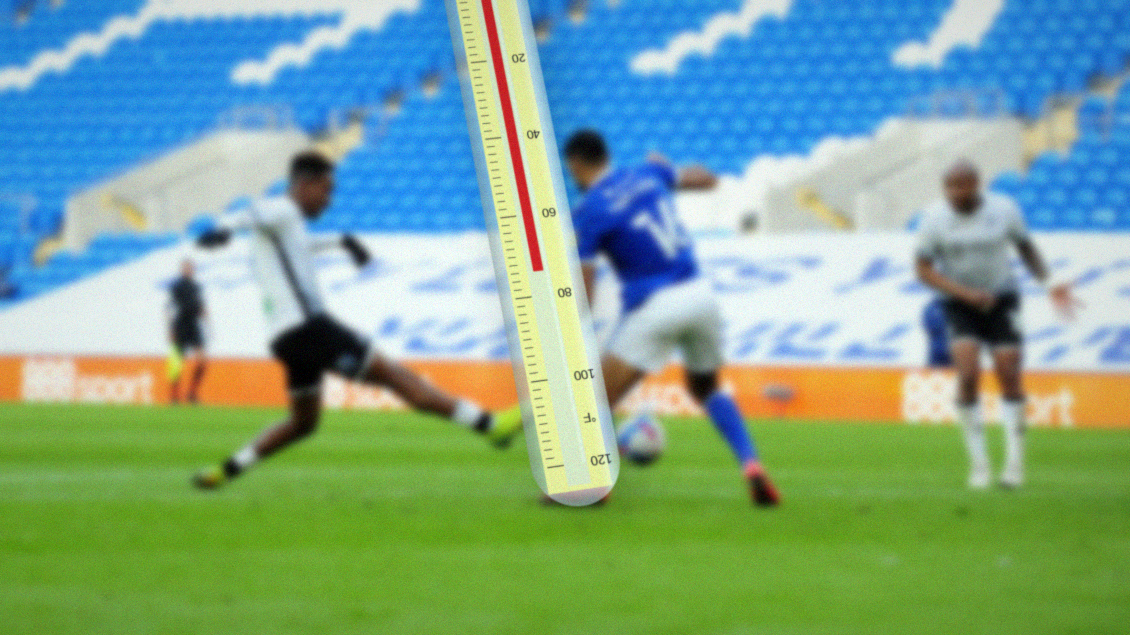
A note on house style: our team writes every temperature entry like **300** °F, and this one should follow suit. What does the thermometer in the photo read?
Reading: **74** °F
